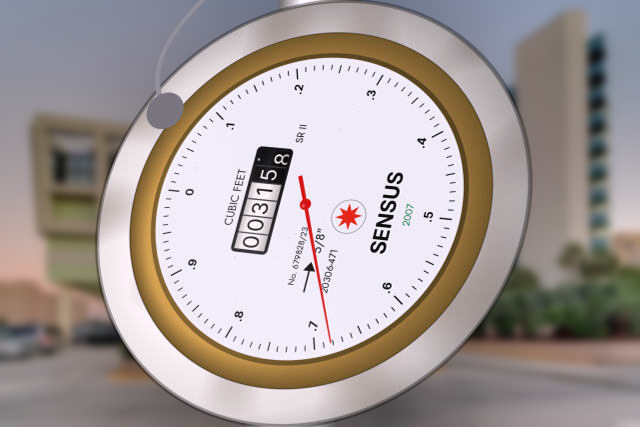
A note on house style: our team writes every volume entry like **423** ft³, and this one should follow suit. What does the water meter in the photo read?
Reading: **3157.68** ft³
